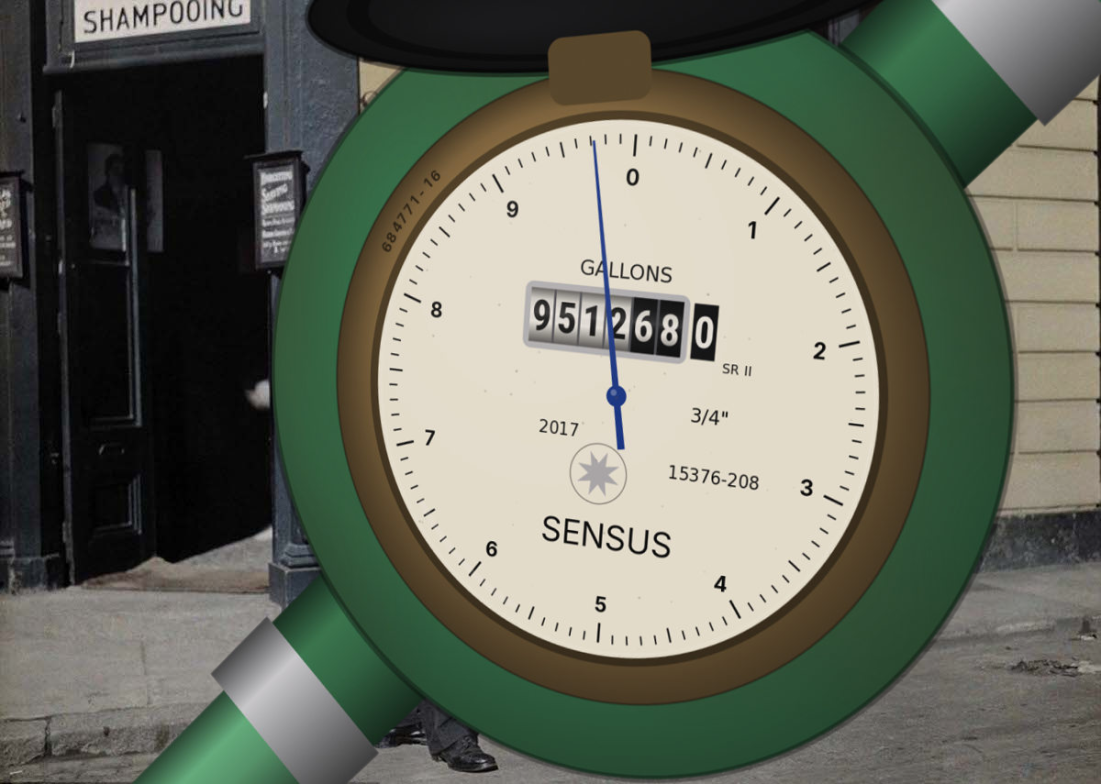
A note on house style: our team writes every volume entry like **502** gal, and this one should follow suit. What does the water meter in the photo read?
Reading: **9512679.7** gal
